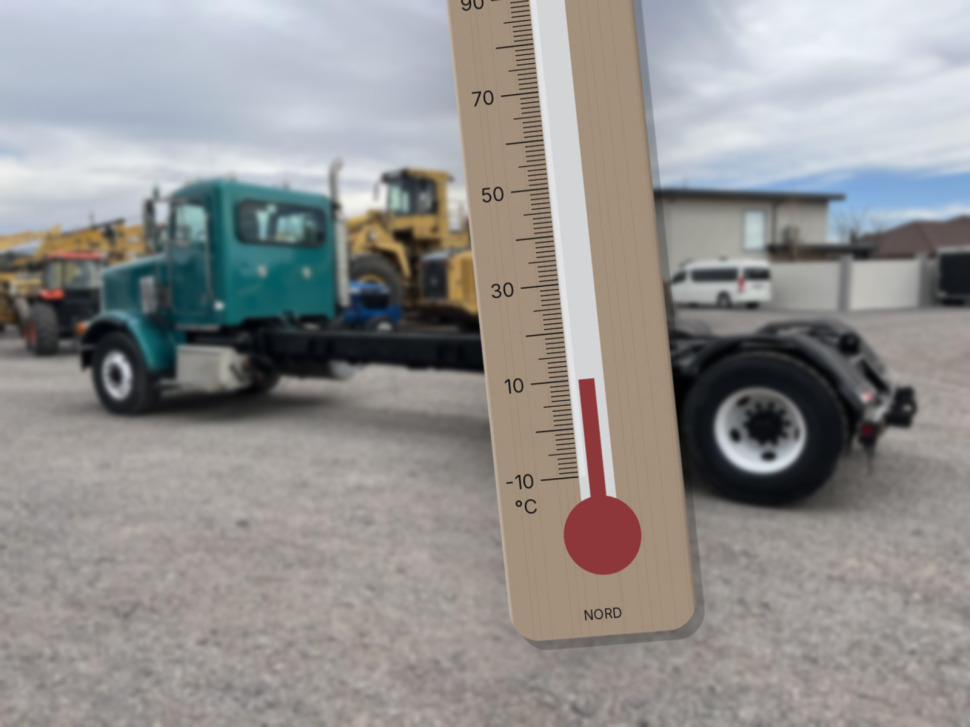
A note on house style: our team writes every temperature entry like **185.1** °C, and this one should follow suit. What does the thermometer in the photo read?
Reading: **10** °C
